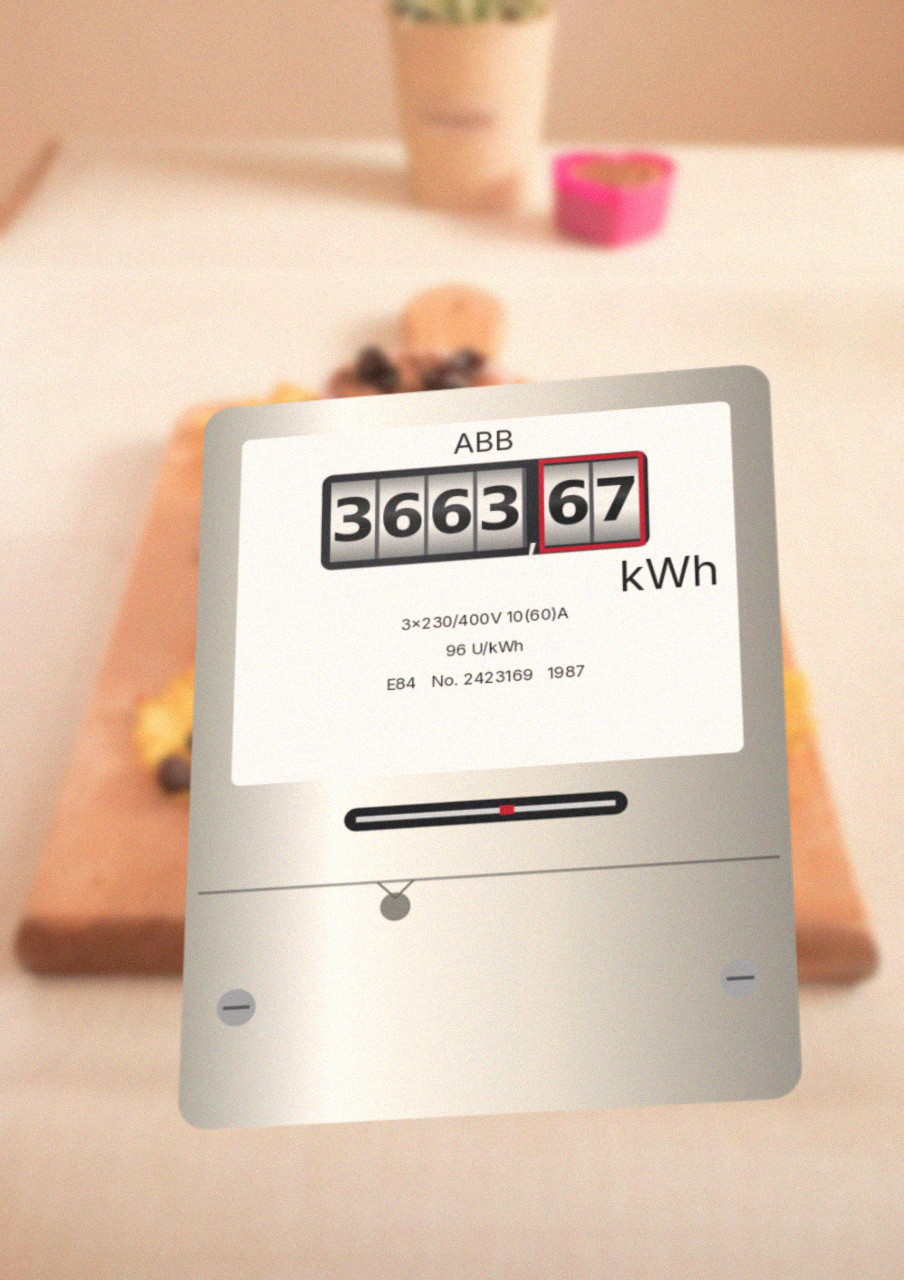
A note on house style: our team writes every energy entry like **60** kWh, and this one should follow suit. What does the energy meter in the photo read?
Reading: **3663.67** kWh
